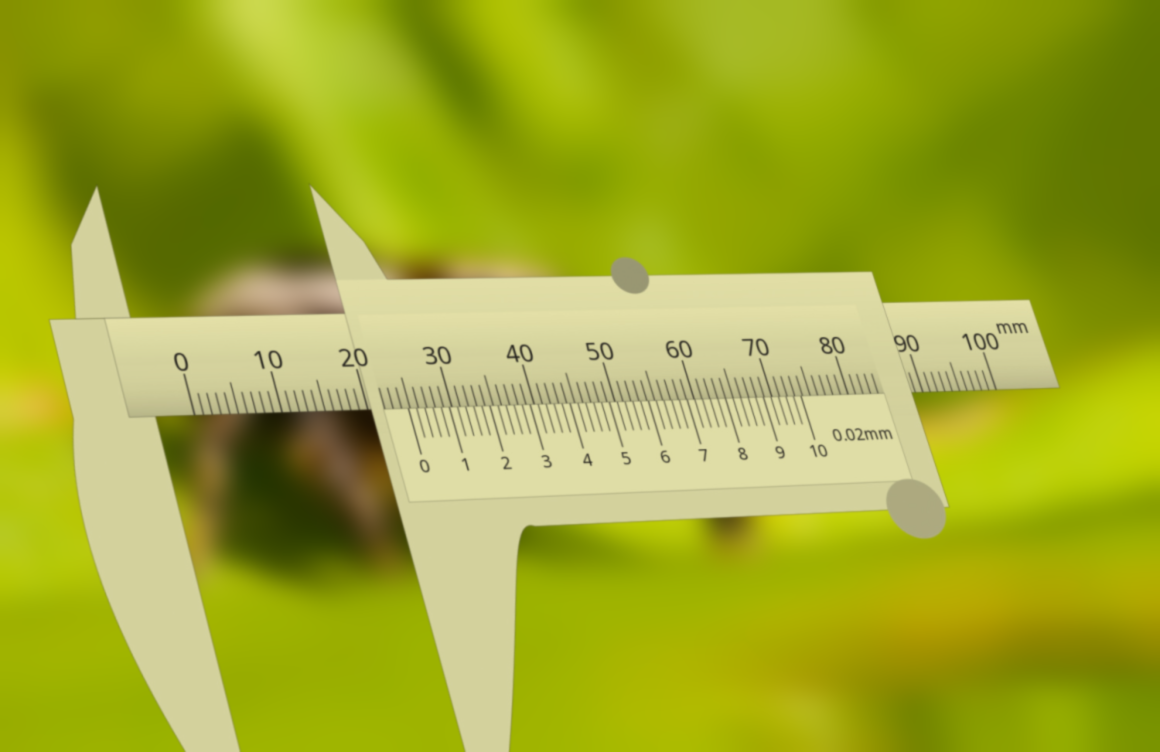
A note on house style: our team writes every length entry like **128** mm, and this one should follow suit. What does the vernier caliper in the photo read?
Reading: **24.8** mm
